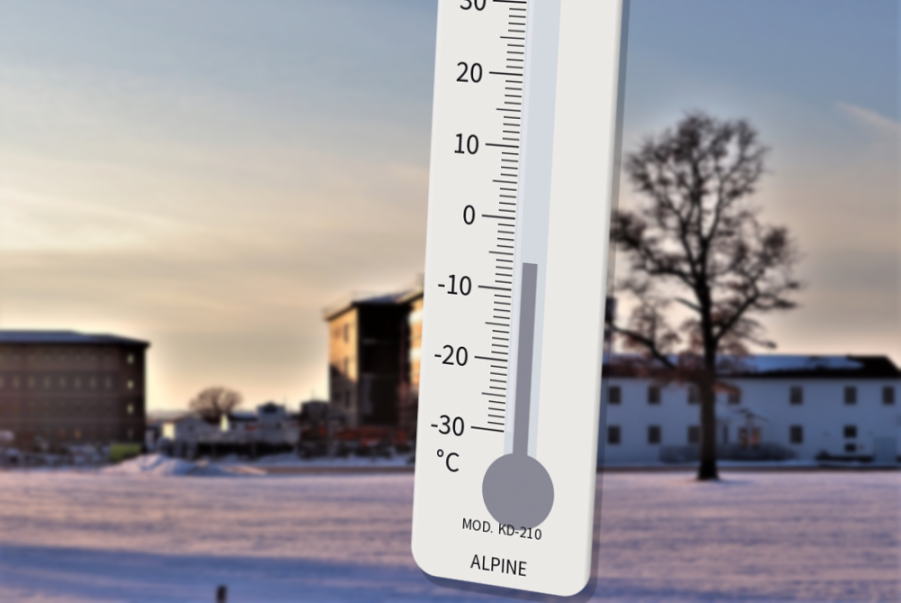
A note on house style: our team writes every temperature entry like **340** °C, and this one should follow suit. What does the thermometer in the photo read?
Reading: **-6** °C
